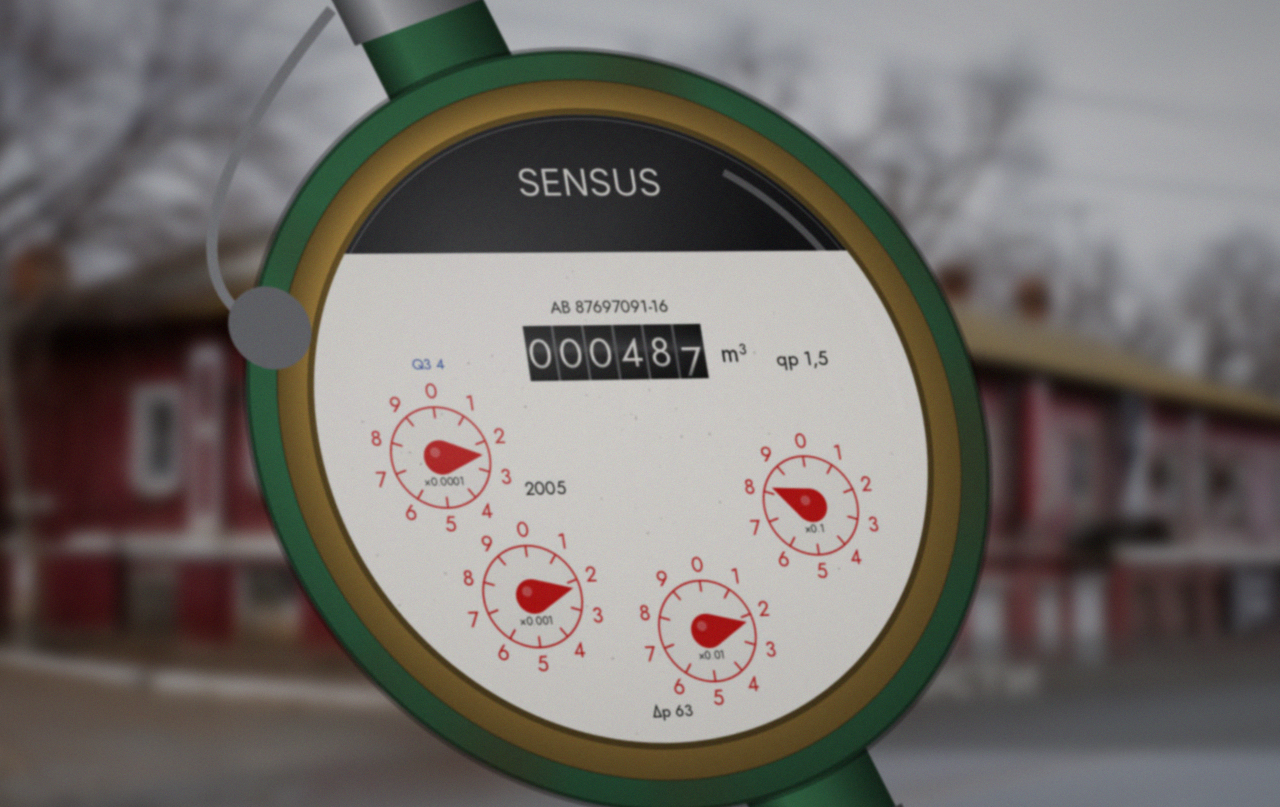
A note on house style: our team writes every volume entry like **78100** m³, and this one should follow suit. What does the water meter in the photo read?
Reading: **486.8222** m³
